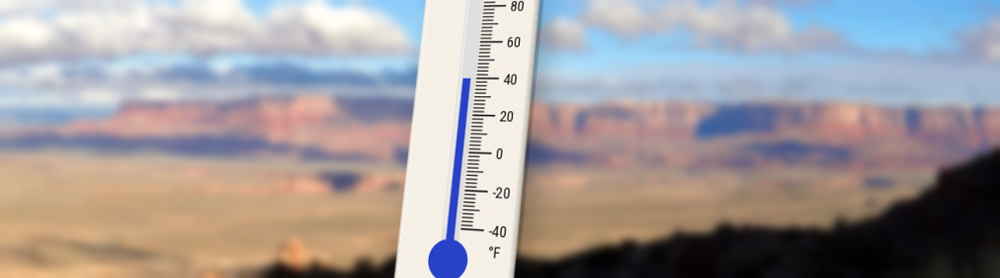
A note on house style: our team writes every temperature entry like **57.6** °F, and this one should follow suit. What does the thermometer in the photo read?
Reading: **40** °F
